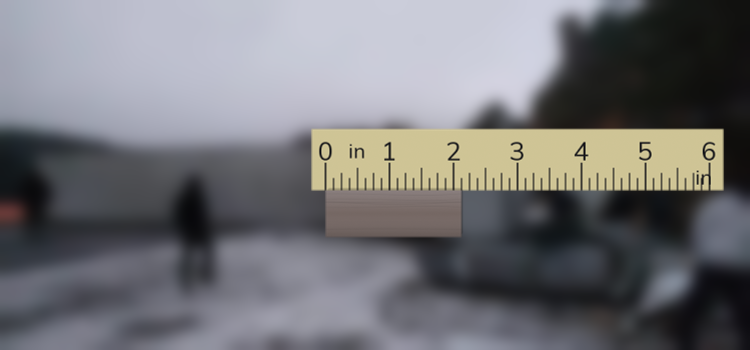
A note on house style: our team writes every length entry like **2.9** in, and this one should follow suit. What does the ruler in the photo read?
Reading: **2.125** in
